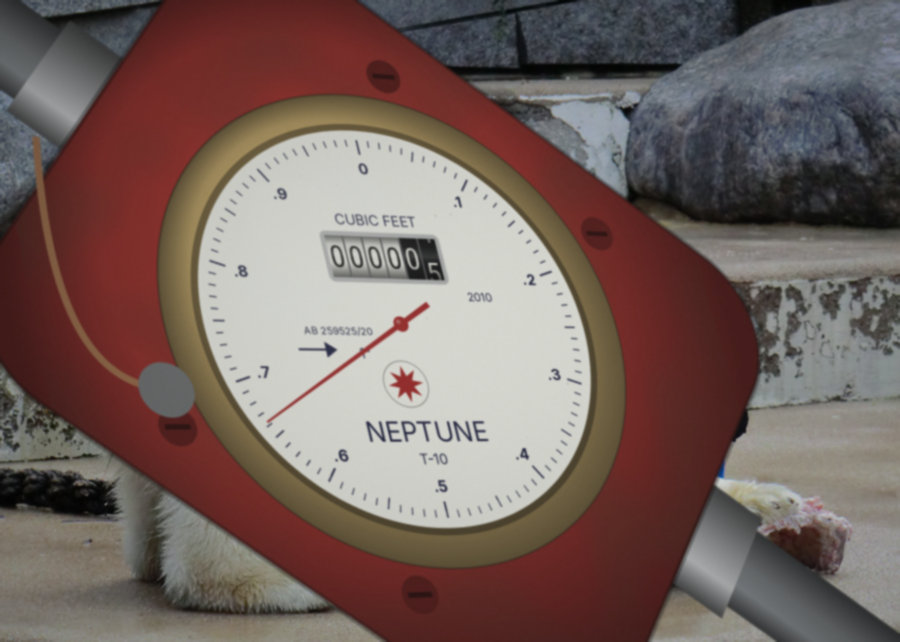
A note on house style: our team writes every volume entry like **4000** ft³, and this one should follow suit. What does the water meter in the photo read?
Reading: **4.66** ft³
